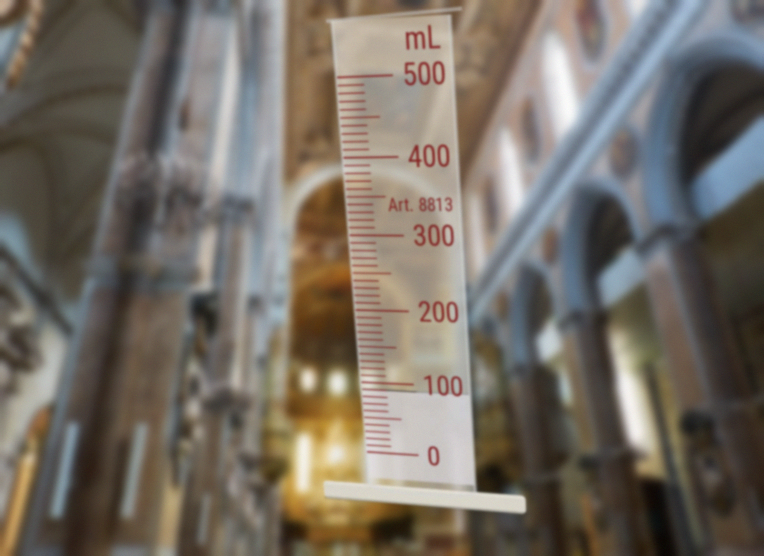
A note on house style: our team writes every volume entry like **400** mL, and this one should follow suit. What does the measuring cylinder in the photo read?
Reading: **90** mL
